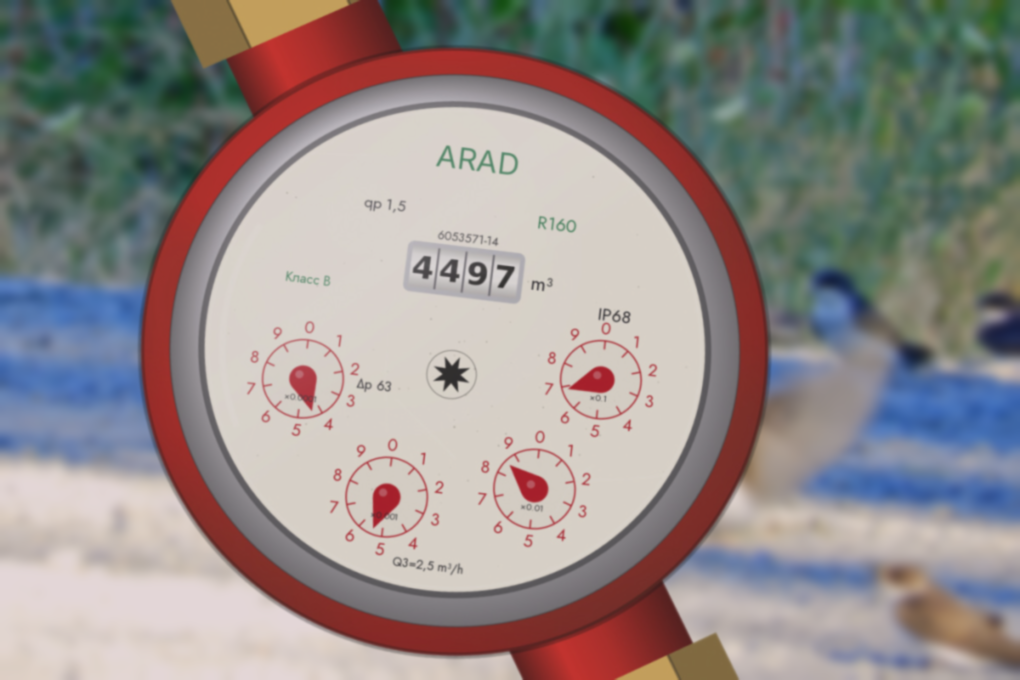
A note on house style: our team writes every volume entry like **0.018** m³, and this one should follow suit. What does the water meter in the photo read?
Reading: **4497.6854** m³
